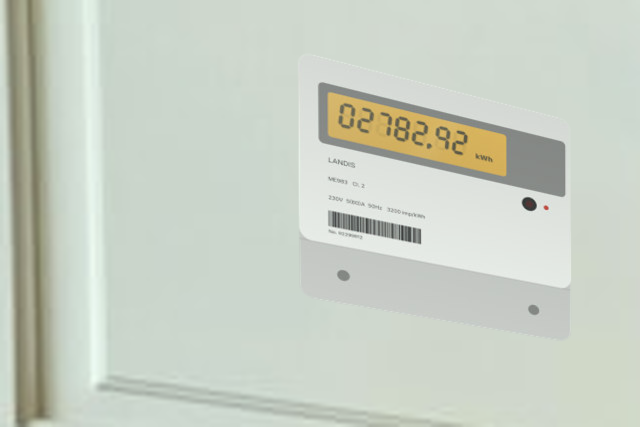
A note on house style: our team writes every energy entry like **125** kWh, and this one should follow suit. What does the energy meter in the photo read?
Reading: **2782.92** kWh
